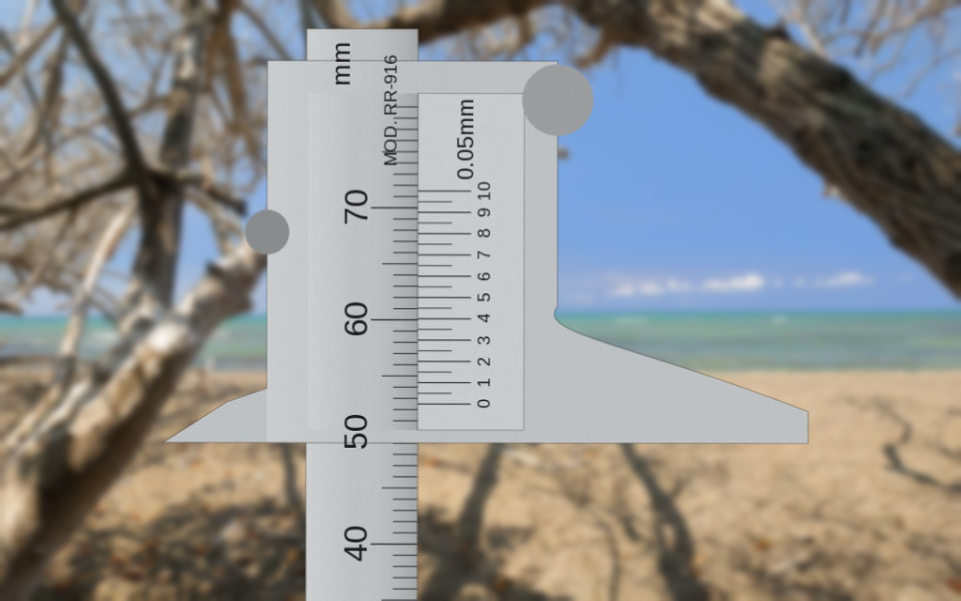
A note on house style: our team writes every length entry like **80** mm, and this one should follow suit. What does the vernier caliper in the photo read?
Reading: **52.5** mm
